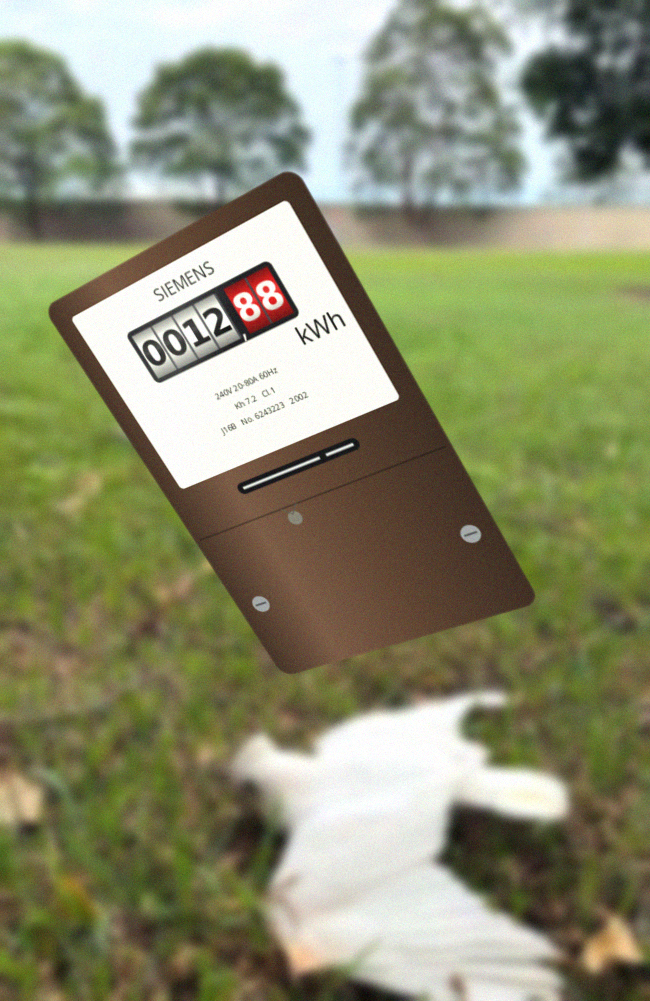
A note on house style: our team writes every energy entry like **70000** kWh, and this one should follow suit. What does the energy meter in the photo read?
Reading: **12.88** kWh
